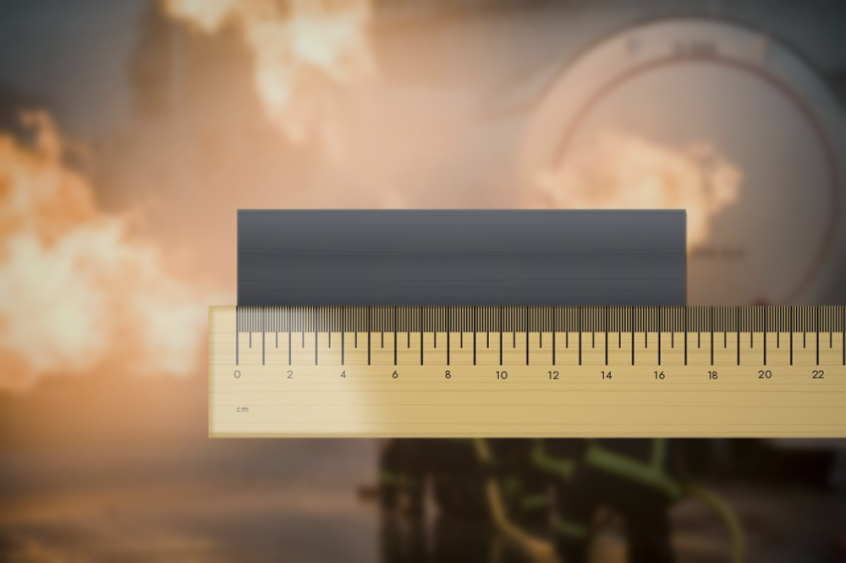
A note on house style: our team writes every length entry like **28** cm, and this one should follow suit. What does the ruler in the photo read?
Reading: **17** cm
